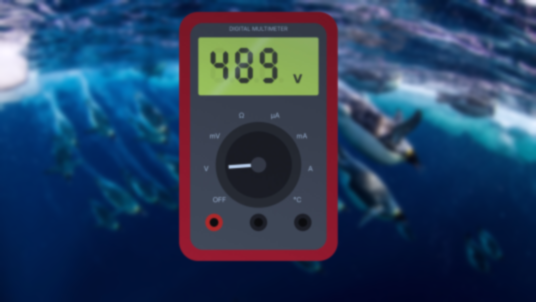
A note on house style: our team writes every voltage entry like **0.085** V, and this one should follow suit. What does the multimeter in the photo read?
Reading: **489** V
